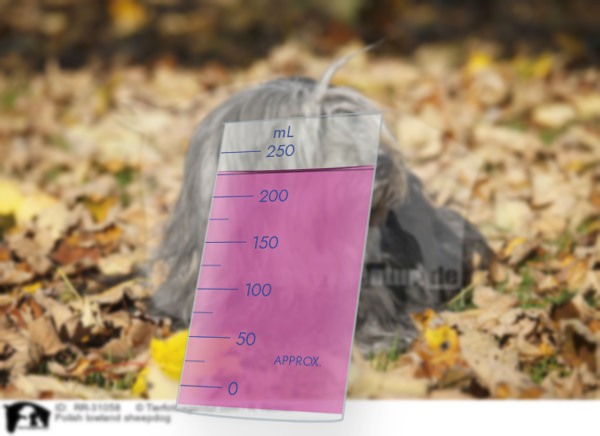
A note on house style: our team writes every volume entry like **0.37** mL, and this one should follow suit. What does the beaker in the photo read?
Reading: **225** mL
